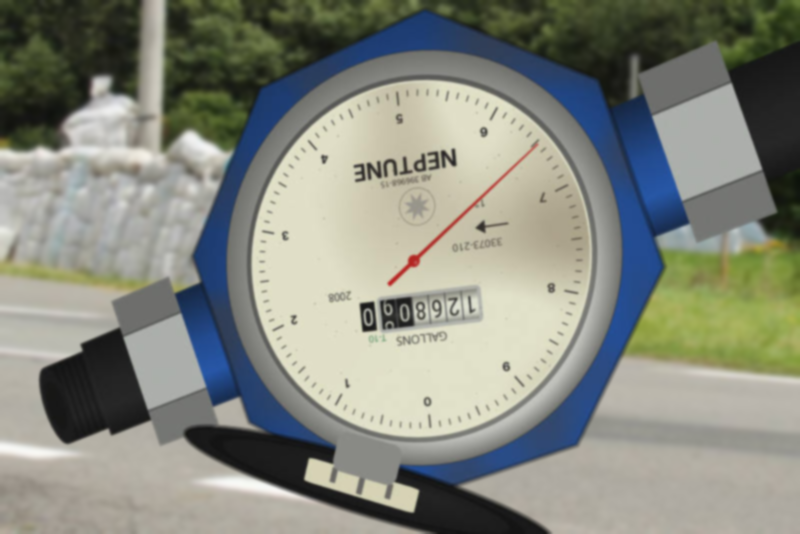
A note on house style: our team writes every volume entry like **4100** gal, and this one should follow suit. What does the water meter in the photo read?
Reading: **1268086.5** gal
